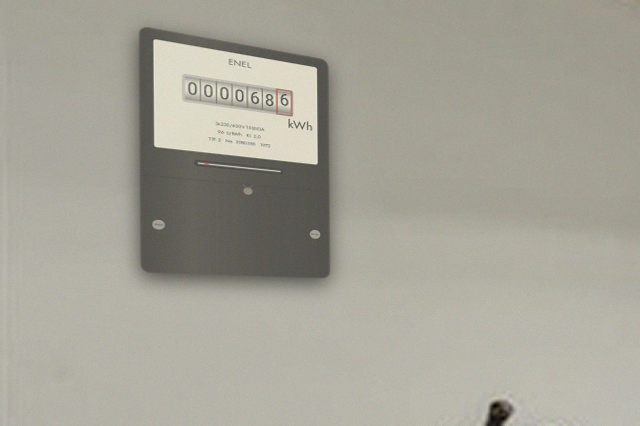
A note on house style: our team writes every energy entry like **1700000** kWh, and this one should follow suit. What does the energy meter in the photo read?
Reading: **68.6** kWh
